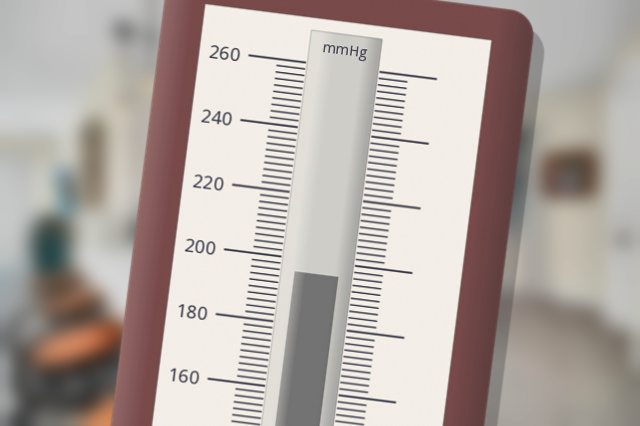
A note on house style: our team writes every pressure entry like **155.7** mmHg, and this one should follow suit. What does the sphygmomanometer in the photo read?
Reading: **196** mmHg
